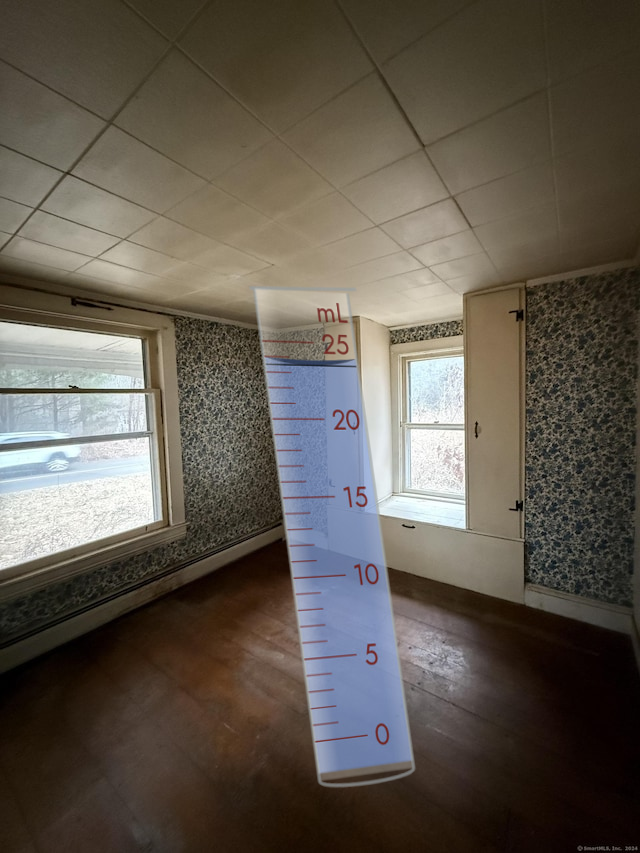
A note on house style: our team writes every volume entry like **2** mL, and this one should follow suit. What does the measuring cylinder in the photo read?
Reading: **23.5** mL
